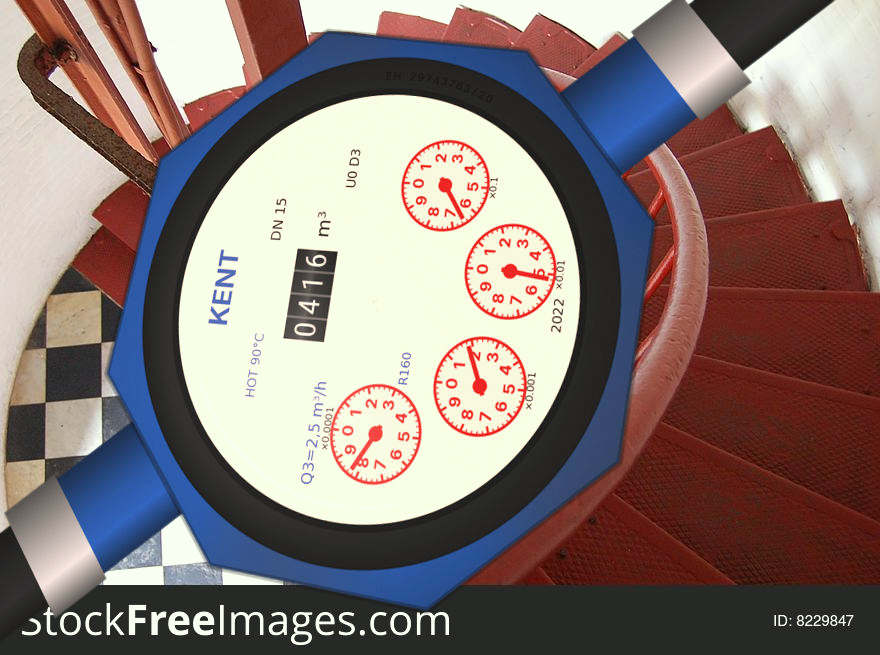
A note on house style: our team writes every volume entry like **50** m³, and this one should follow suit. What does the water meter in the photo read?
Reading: **416.6518** m³
